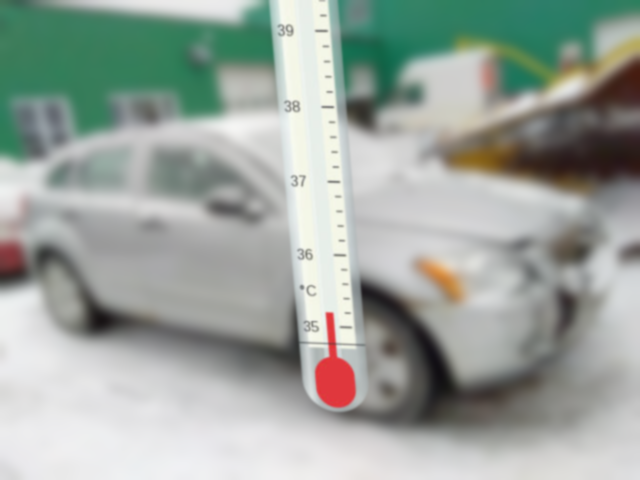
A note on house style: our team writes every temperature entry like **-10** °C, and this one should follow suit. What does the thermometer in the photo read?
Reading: **35.2** °C
